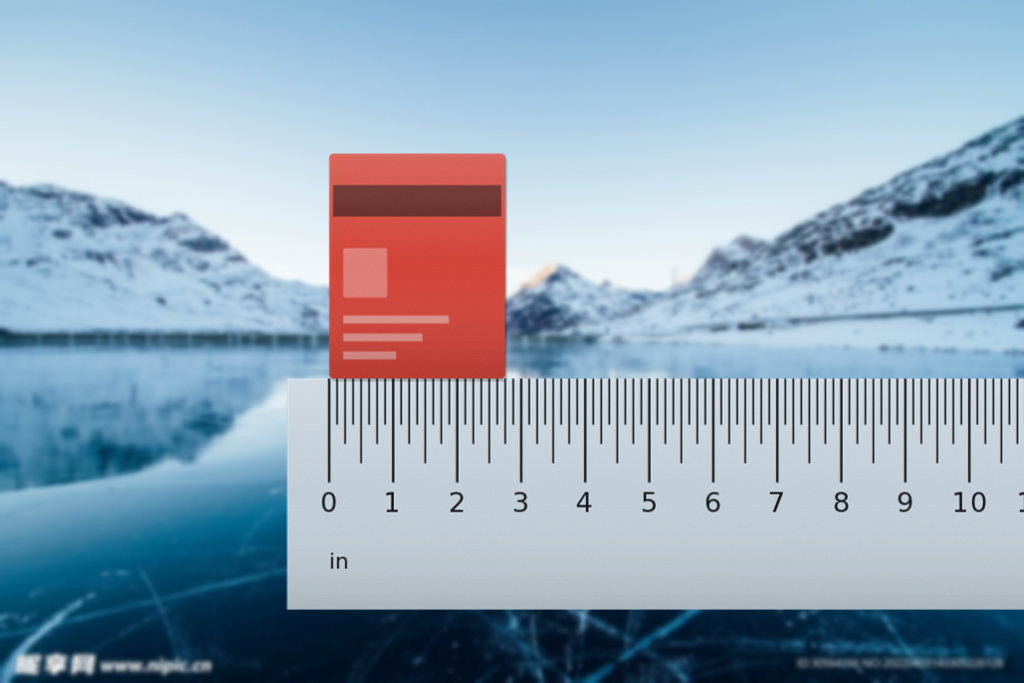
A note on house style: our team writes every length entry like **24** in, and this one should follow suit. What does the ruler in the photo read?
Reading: **2.75** in
